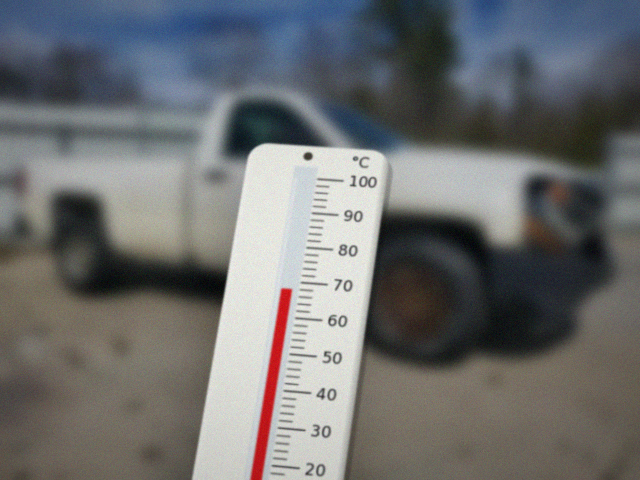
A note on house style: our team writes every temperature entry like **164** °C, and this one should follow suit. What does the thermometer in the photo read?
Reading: **68** °C
